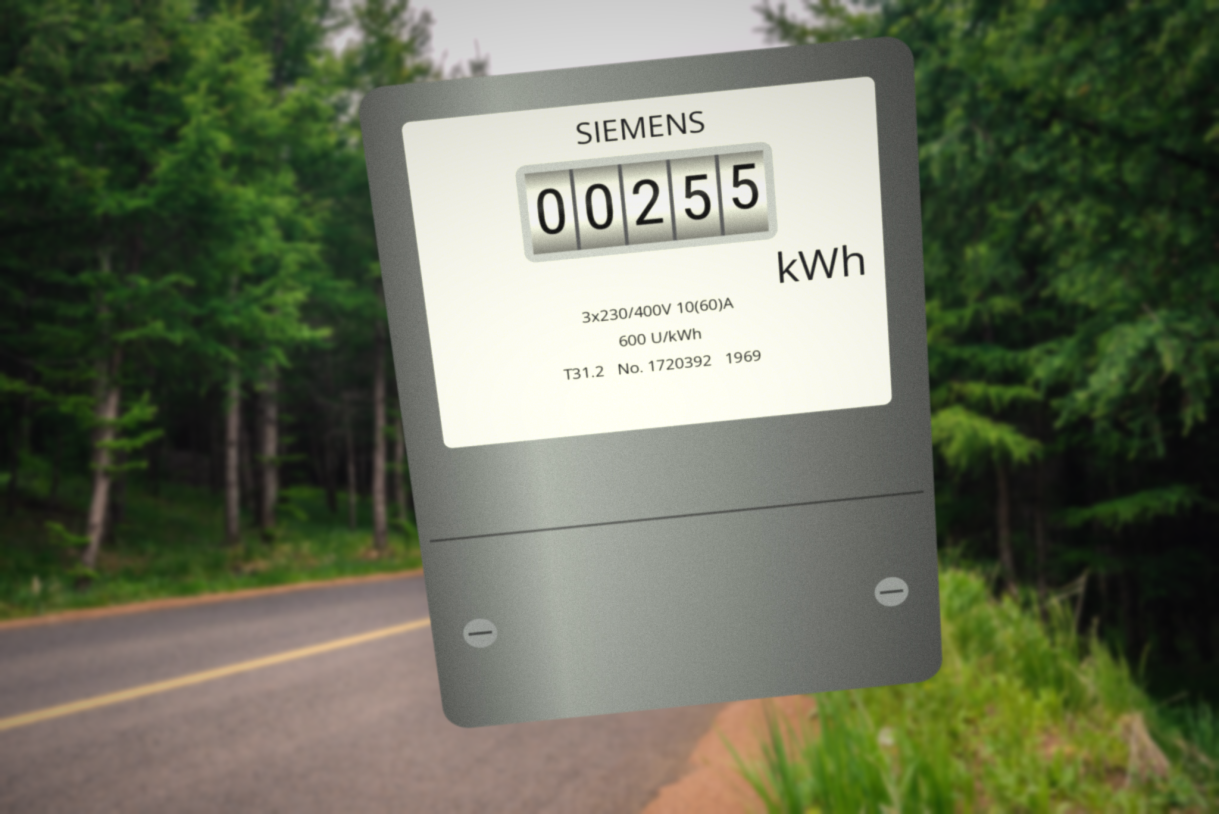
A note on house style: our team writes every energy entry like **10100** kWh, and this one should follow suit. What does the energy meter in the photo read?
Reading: **255** kWh
